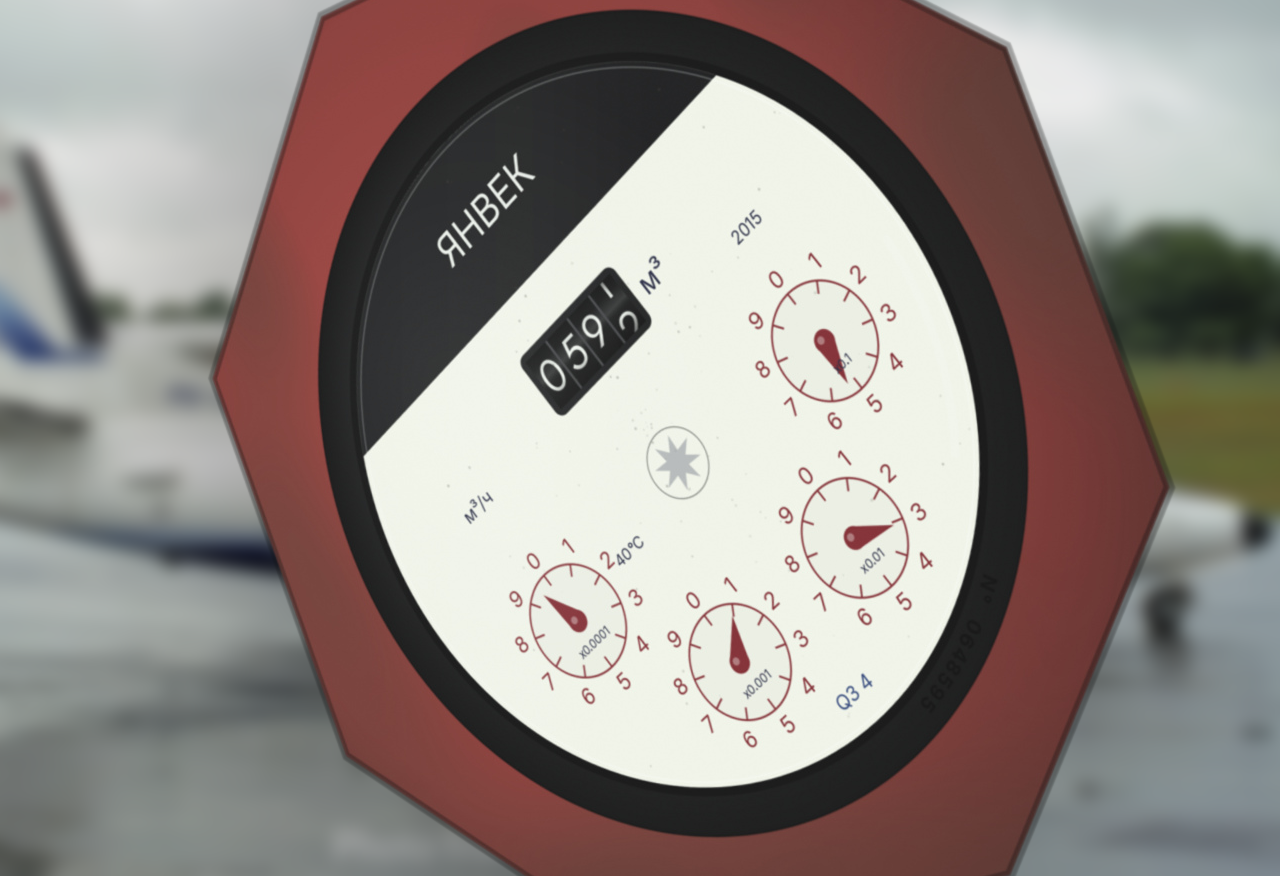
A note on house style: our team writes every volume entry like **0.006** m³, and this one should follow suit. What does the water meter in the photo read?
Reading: **591.5309** m³
